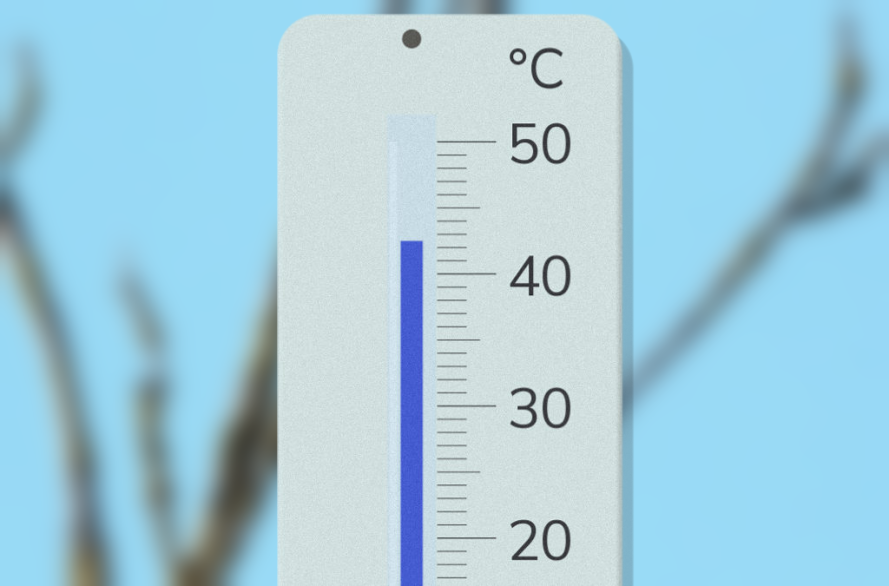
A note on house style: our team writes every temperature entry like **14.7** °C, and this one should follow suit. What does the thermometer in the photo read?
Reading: **42.5** °C
